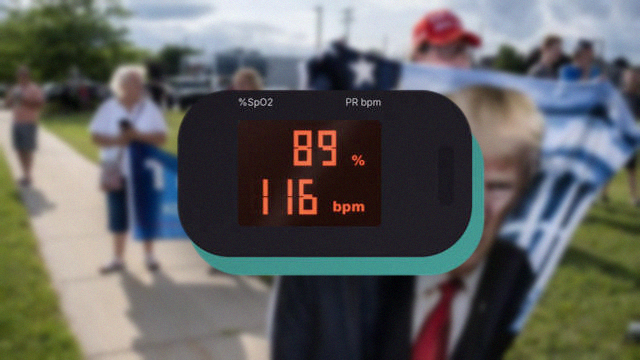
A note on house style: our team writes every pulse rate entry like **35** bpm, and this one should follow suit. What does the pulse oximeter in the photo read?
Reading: **116** bpm
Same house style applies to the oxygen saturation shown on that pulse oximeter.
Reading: **89** %
